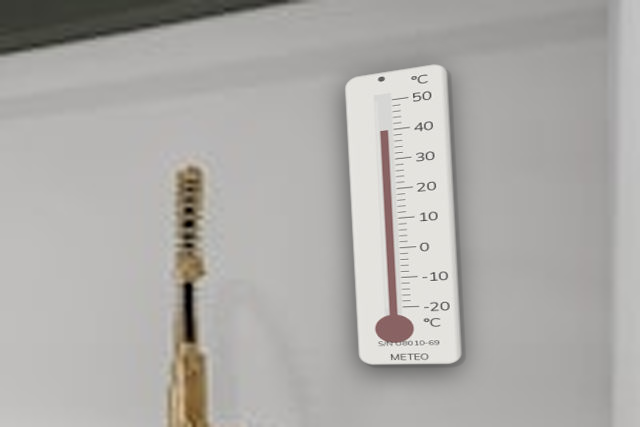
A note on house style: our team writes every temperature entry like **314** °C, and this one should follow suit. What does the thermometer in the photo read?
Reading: **40** °C
